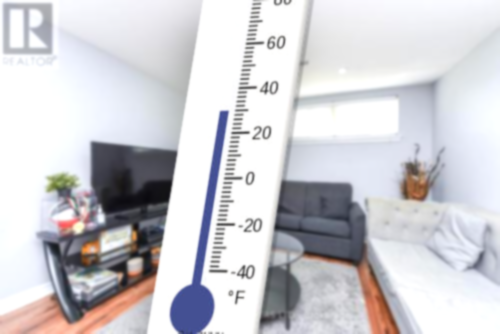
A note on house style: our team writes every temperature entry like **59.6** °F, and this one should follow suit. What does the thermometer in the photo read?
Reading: **30** °F
